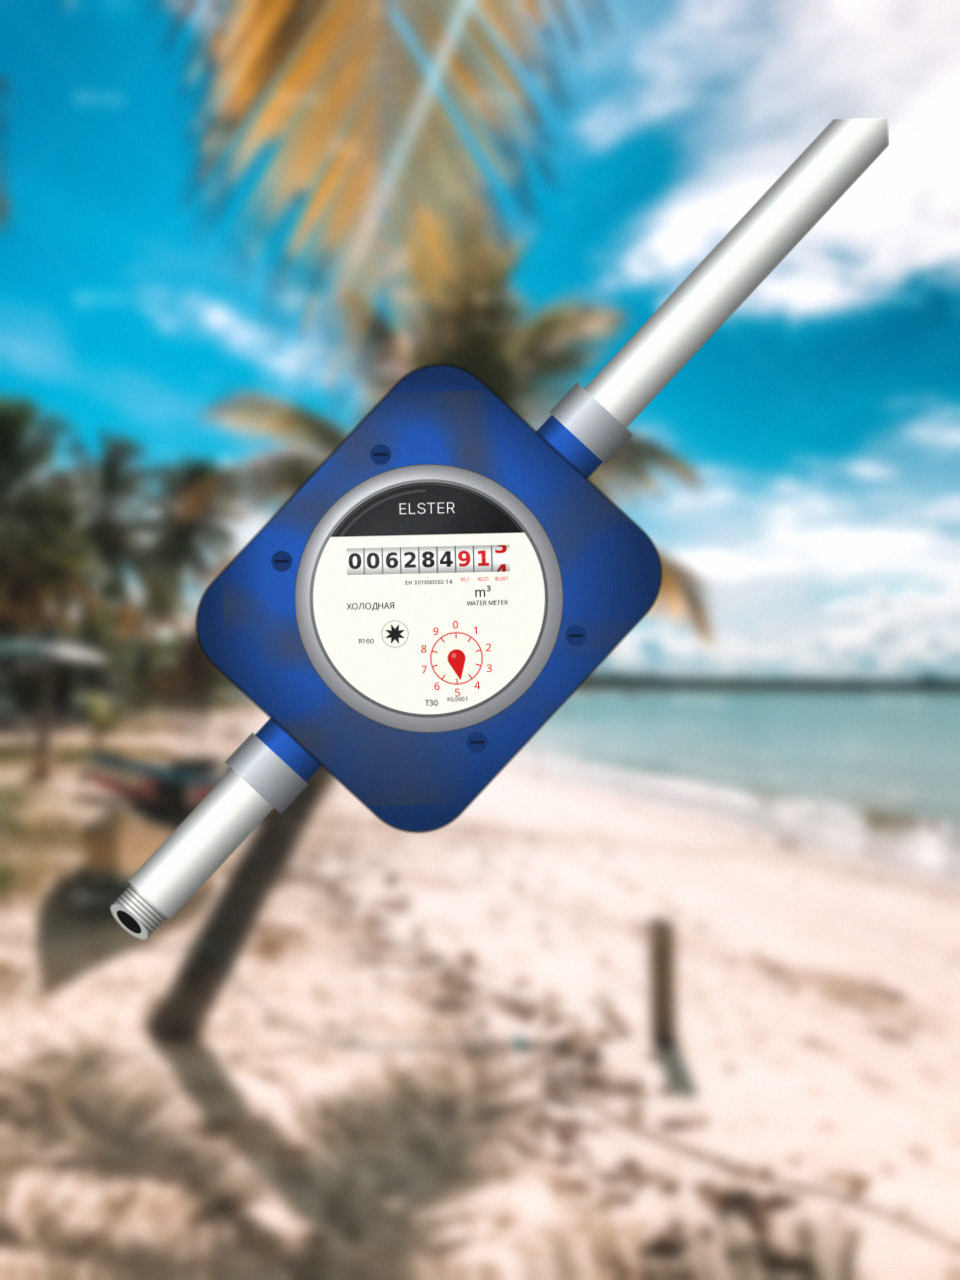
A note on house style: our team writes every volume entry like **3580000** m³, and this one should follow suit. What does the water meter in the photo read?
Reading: **6284.9134** m³
